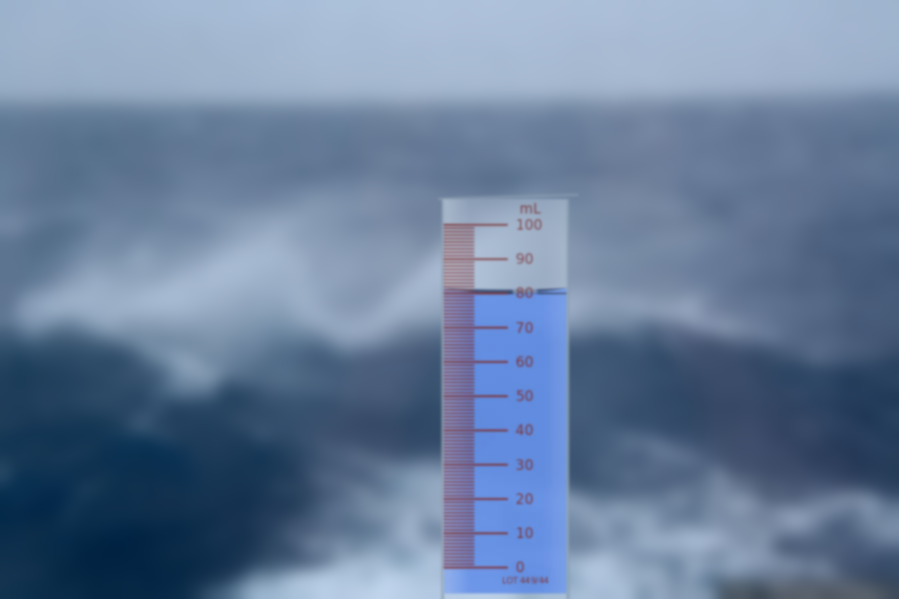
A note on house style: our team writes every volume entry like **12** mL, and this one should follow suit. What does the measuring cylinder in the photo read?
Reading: **80** mL
